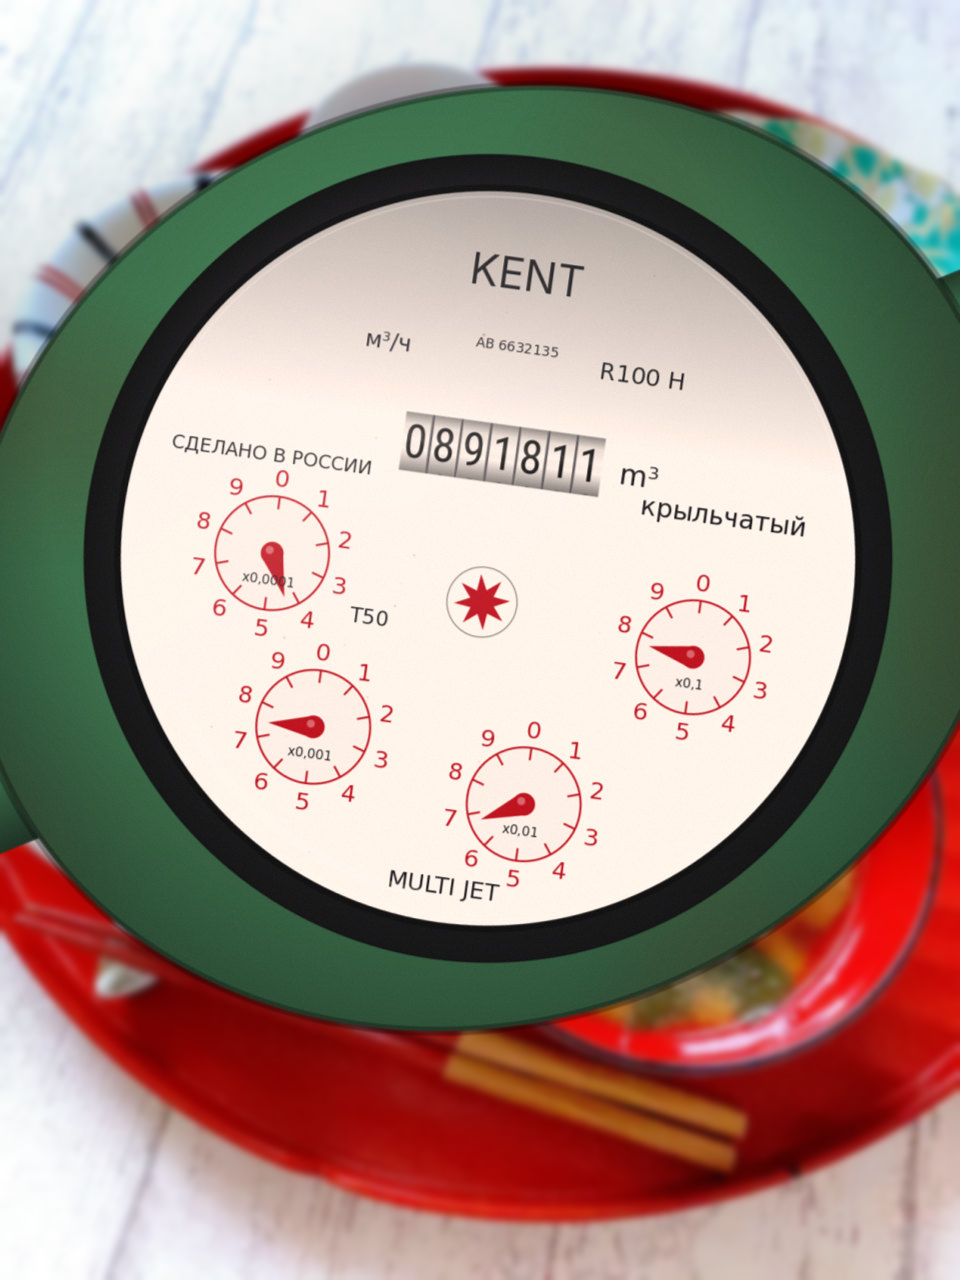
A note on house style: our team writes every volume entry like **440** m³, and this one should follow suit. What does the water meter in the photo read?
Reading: **891811.7674** m³
